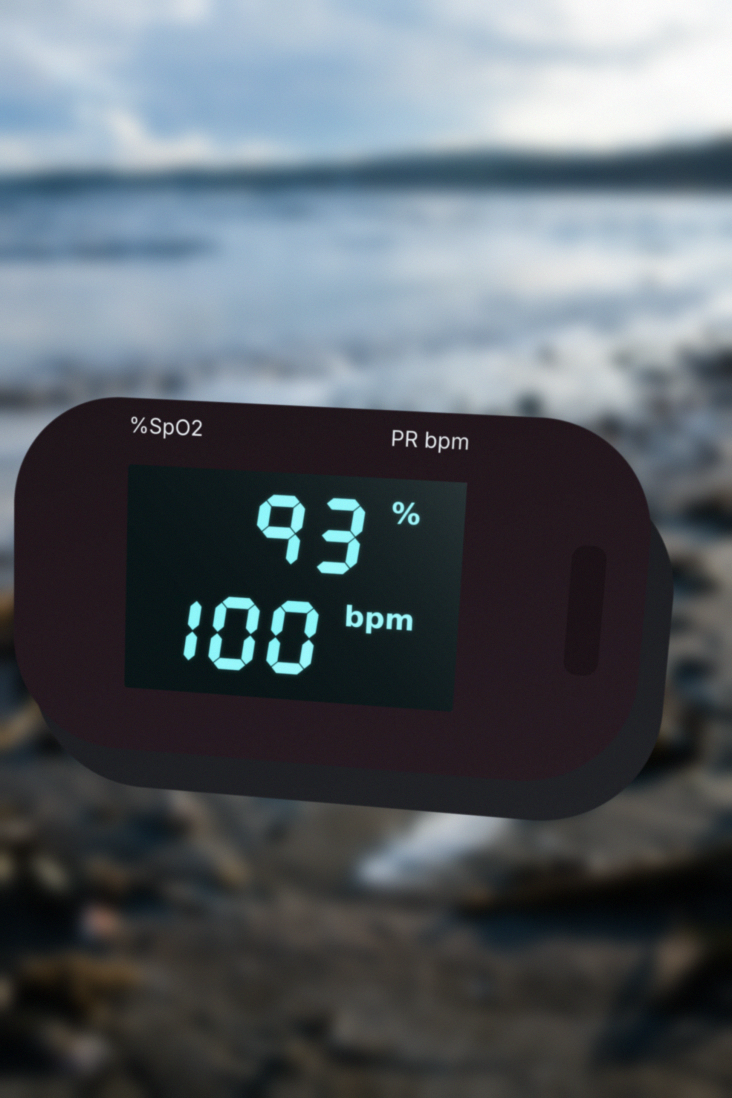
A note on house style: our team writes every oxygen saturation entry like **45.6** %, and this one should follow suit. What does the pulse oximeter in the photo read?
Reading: **93** %
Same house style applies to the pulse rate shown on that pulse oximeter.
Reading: **100** bpm
